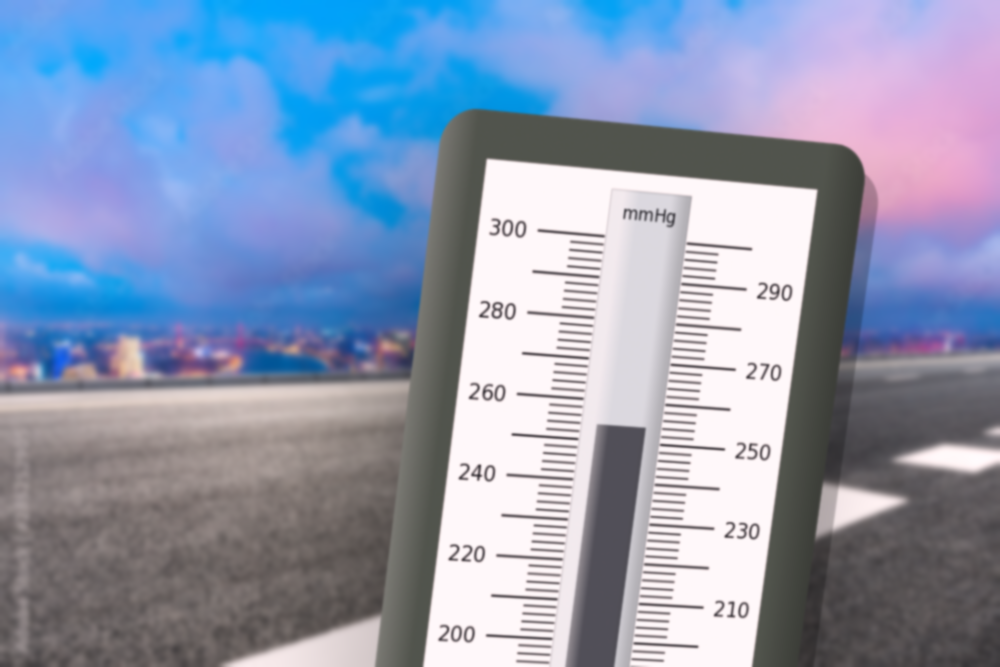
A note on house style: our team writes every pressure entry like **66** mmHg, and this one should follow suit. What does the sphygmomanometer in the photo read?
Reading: **254** mmHg
